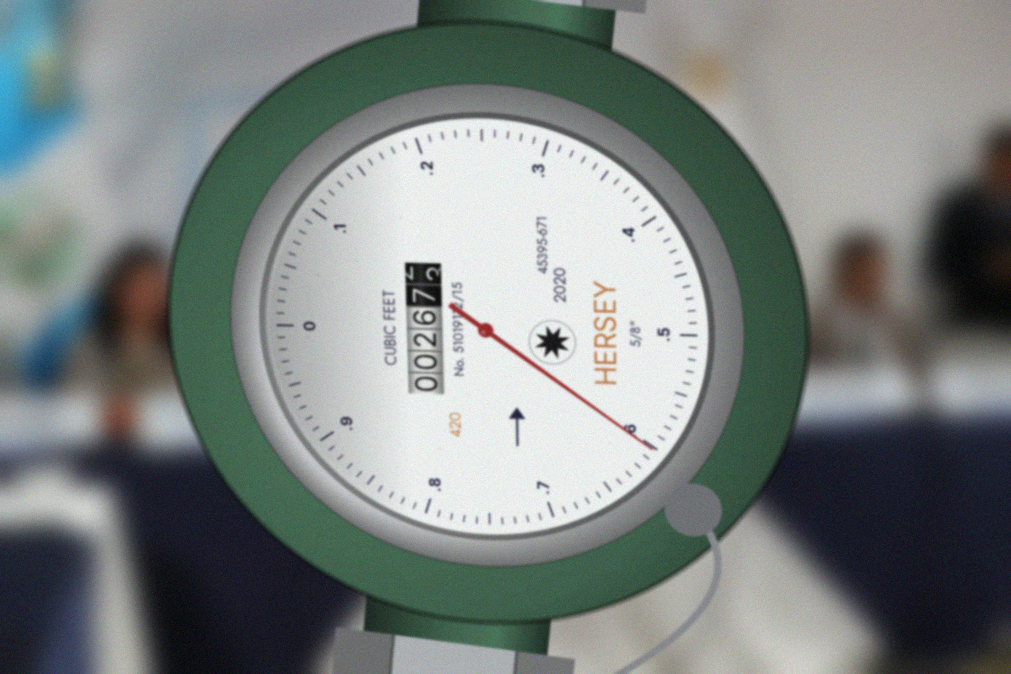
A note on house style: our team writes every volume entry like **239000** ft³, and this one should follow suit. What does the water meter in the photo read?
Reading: **2672.60** ft³
